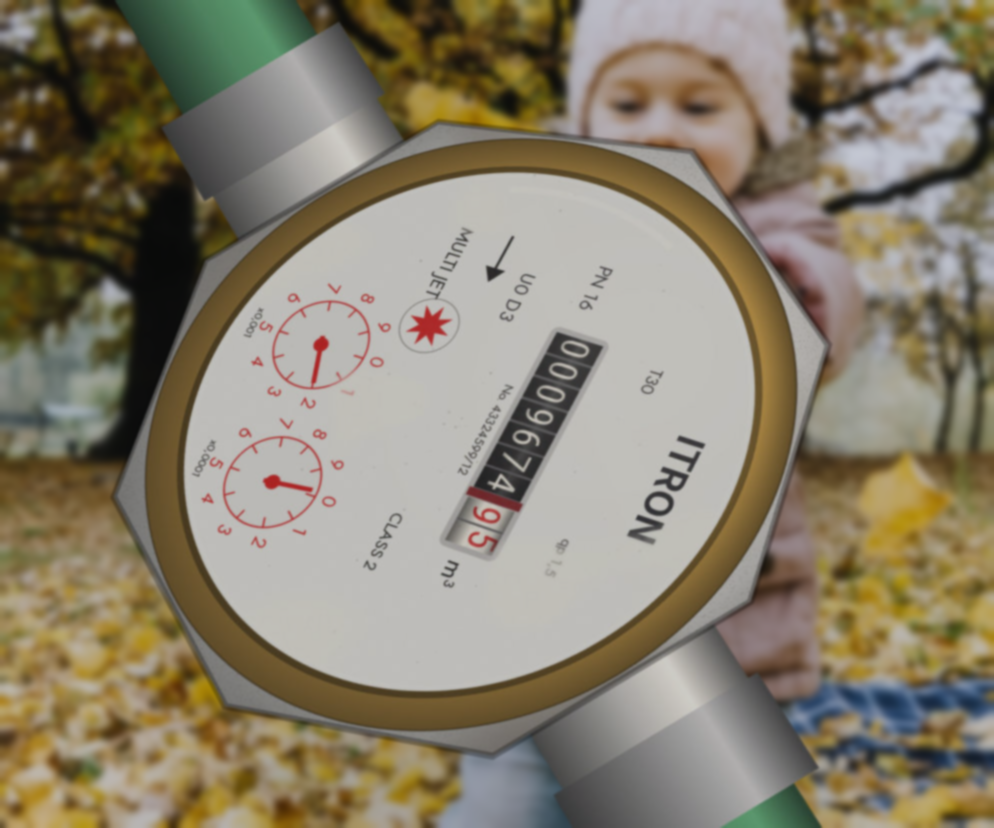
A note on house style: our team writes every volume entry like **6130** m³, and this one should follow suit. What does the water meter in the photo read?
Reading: **9674.9519** m³
